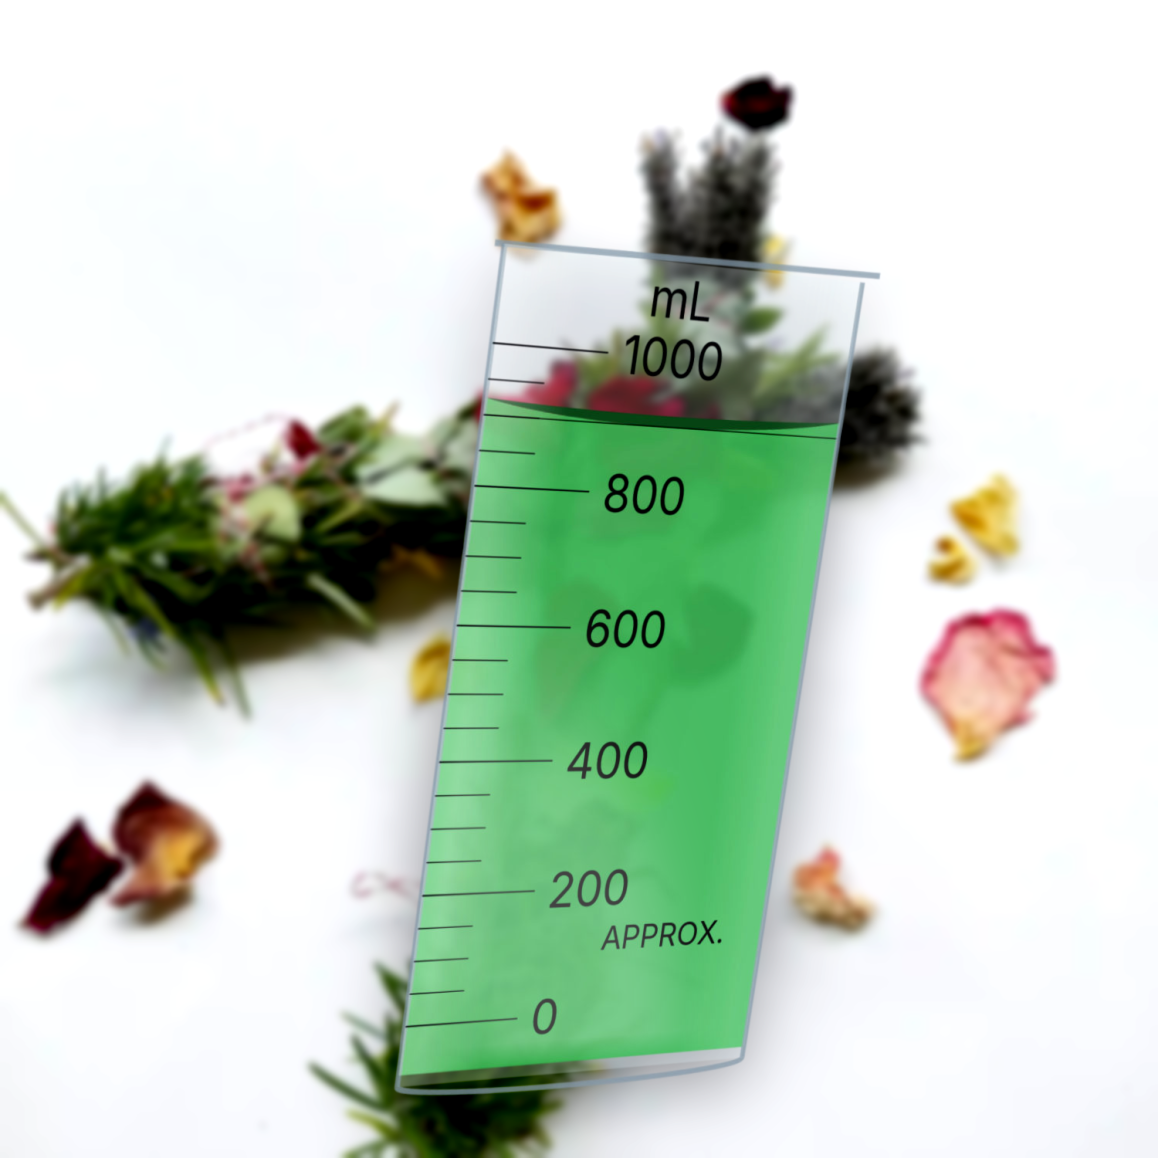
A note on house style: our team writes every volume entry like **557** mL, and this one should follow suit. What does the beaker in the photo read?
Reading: **900** mL
